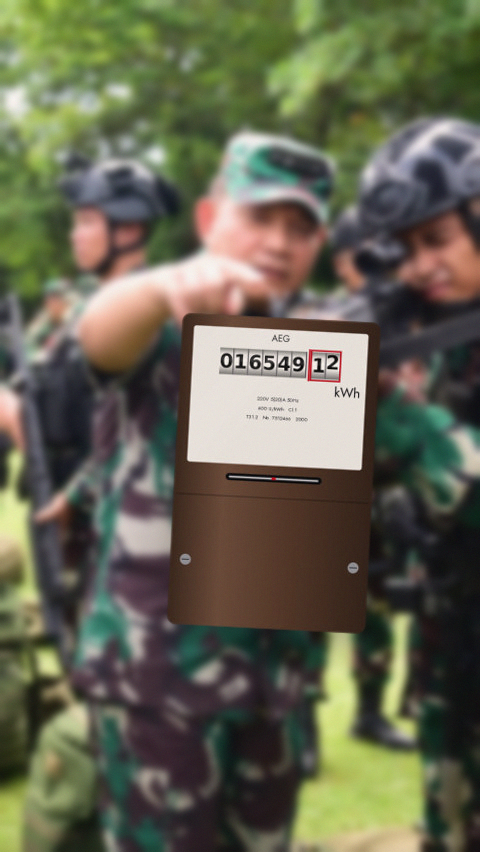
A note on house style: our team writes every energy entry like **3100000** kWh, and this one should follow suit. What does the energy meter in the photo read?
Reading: **16549.12** kWh
